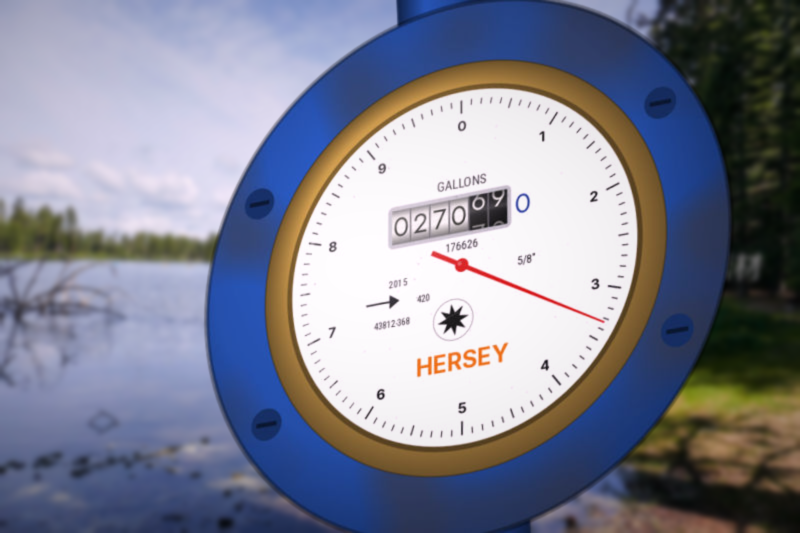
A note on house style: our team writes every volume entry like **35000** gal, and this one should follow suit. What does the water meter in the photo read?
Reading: **270693.3** gal
